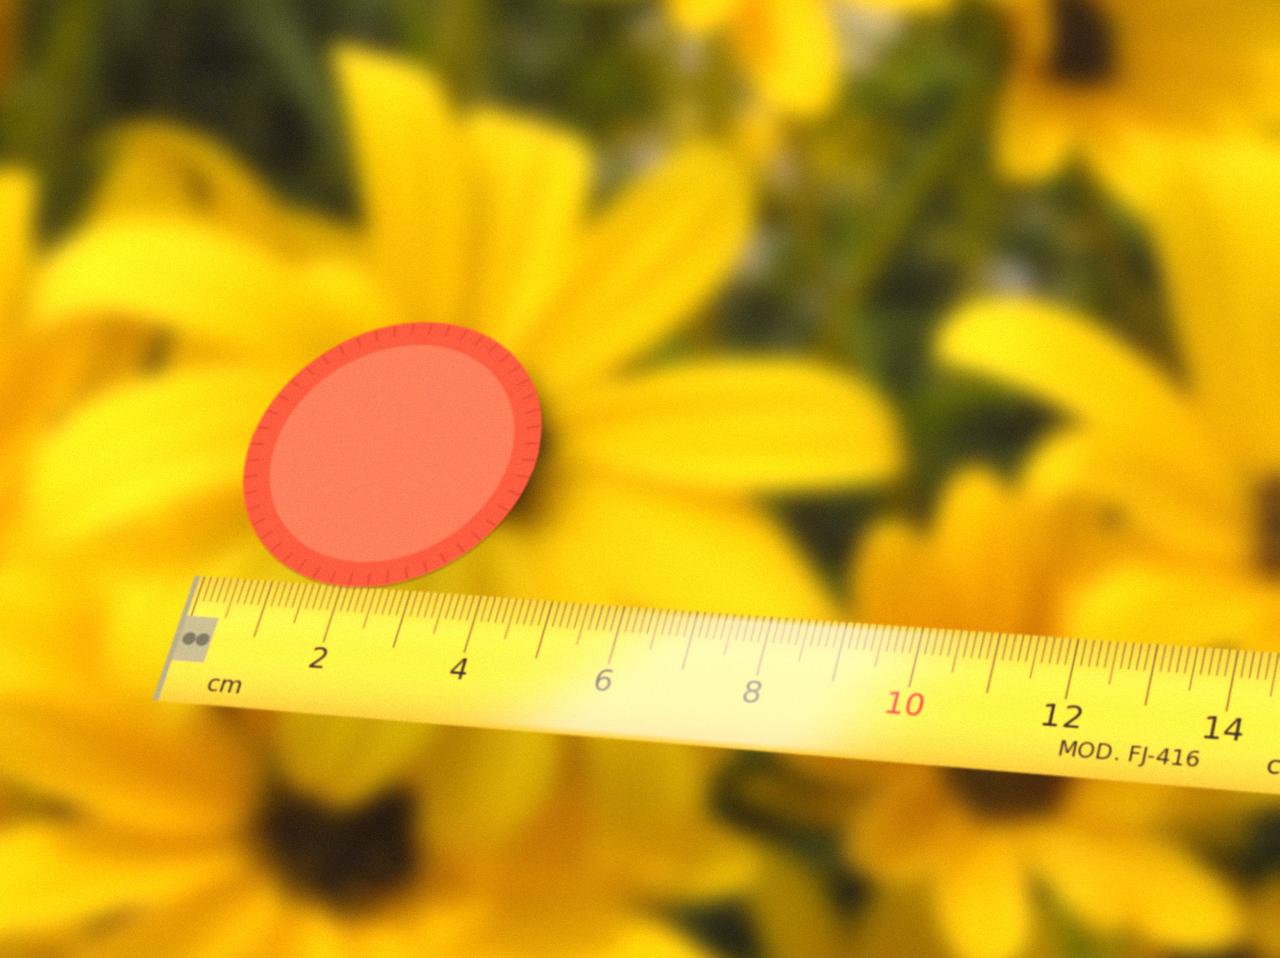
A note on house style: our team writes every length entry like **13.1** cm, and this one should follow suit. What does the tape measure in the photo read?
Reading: **4.2** cm
